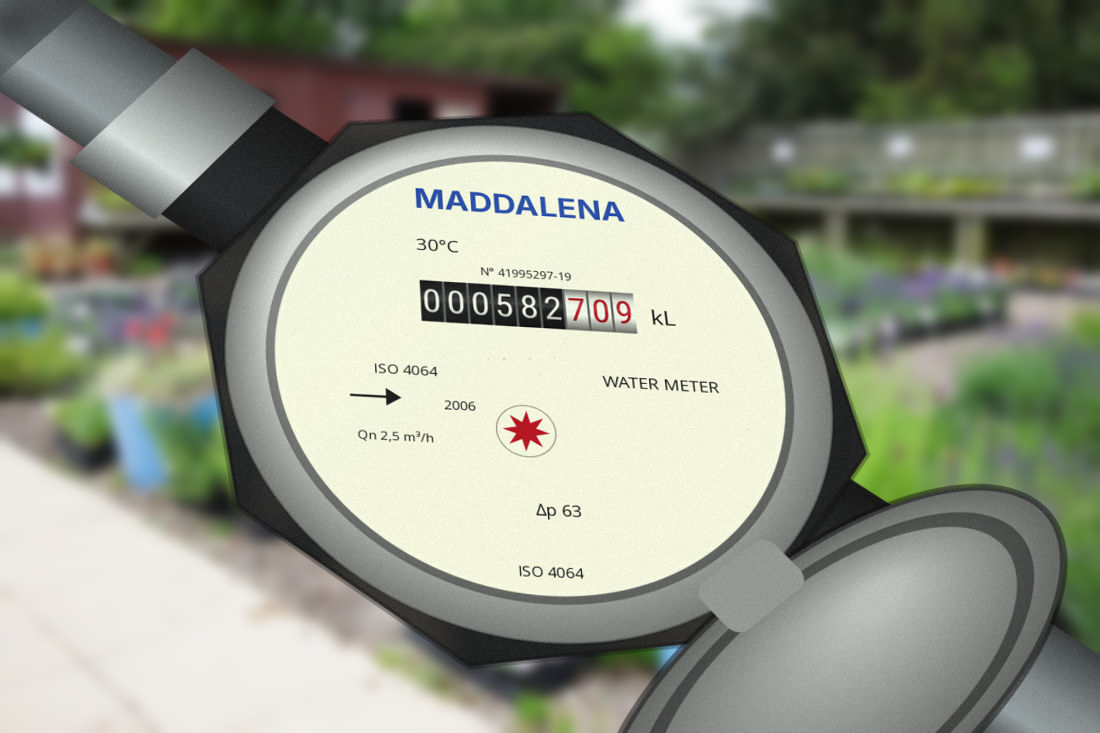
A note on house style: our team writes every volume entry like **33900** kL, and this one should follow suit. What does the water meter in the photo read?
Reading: **582.709** kL
